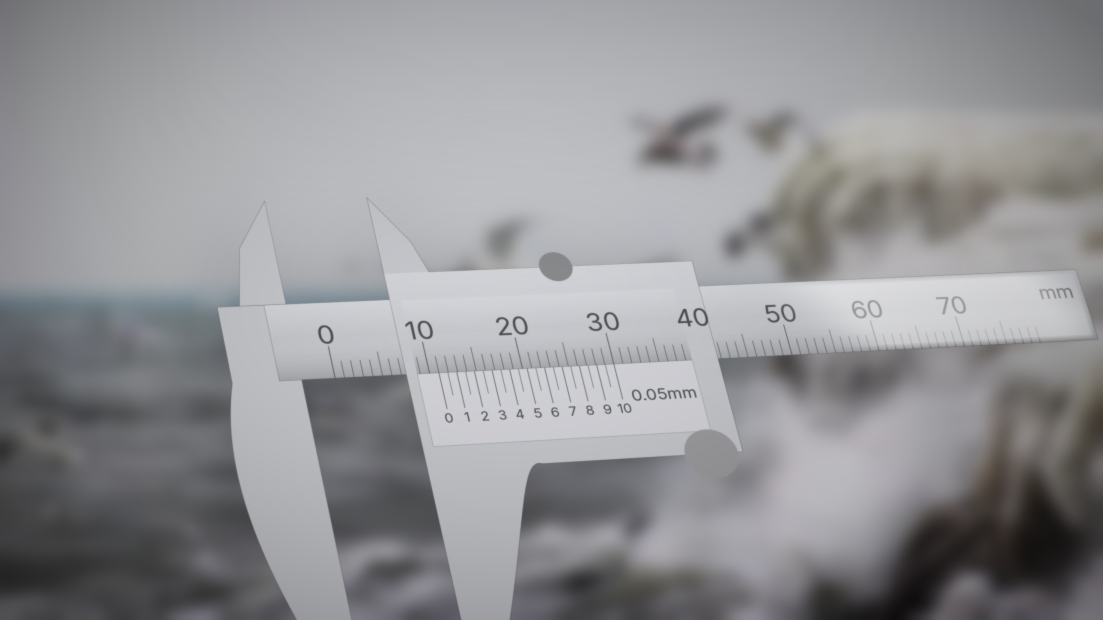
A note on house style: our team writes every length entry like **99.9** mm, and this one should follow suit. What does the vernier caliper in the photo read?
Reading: **11.0** mm
